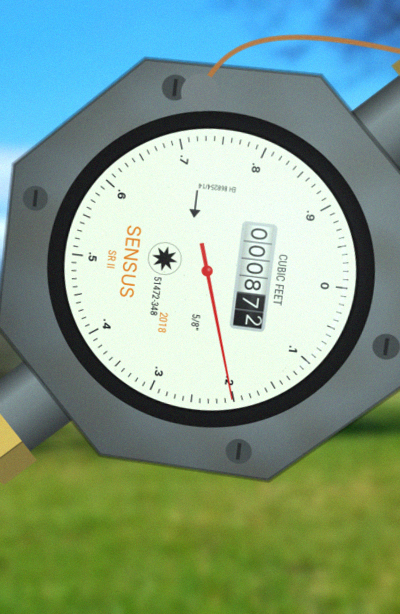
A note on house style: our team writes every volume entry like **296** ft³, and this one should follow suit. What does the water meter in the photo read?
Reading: **872.20** ft³
